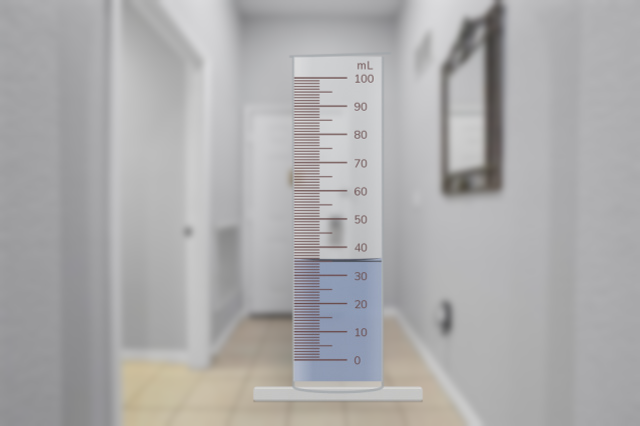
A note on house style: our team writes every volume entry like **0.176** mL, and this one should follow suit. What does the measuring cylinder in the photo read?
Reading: **35** mL
